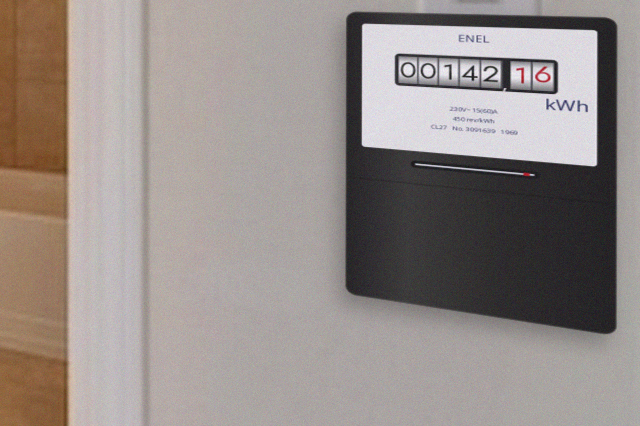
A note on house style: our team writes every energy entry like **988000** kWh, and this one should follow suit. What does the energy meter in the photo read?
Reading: **142.16** kWh
